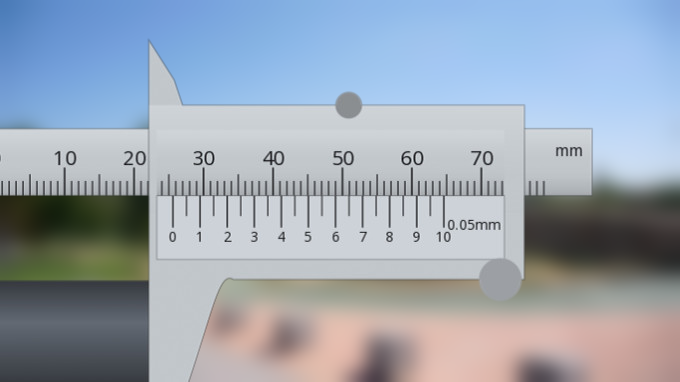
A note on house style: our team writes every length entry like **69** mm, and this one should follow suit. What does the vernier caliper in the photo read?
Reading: **25.6** mm
